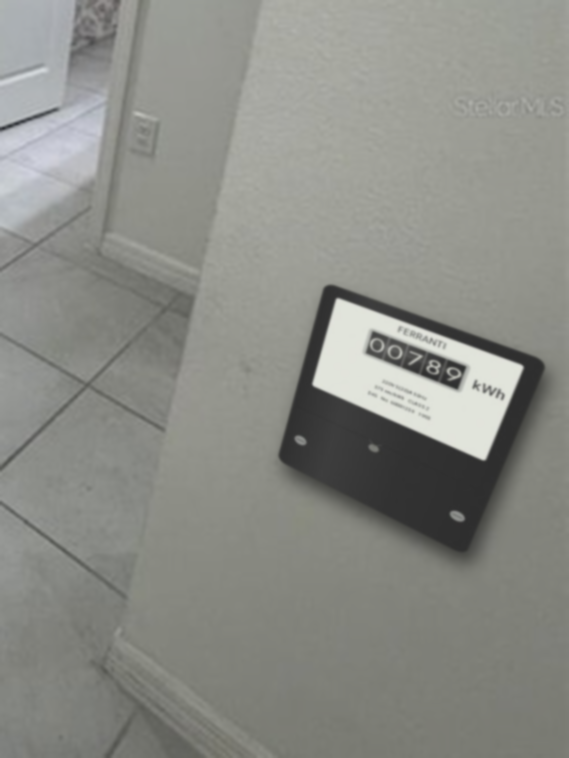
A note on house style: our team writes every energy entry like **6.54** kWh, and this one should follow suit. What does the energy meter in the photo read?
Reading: **789** kWh
